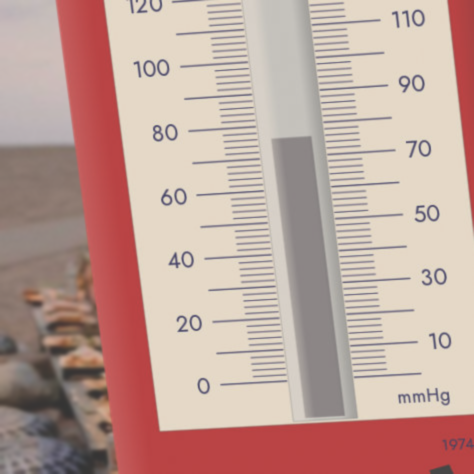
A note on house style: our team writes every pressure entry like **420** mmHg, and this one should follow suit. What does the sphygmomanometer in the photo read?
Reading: **76** mmHg
